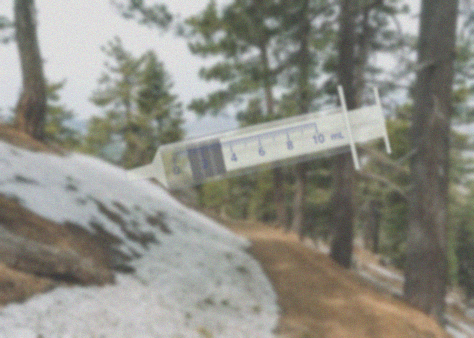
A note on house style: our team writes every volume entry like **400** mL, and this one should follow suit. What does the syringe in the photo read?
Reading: **1** mL
